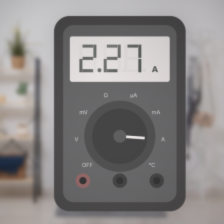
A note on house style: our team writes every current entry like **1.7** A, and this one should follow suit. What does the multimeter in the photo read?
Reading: **2.27** A
